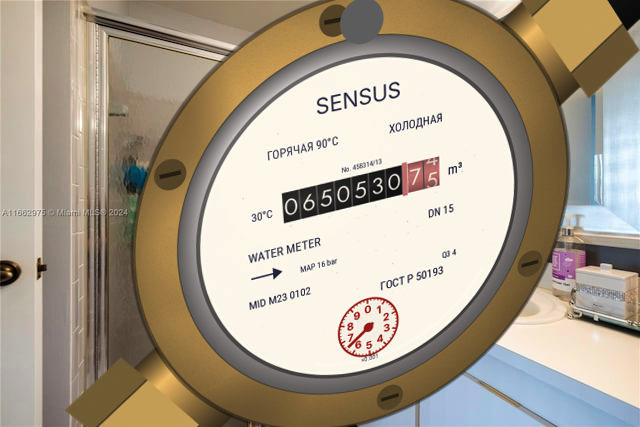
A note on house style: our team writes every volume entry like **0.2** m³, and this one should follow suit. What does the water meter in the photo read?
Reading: **650530.746** m³
